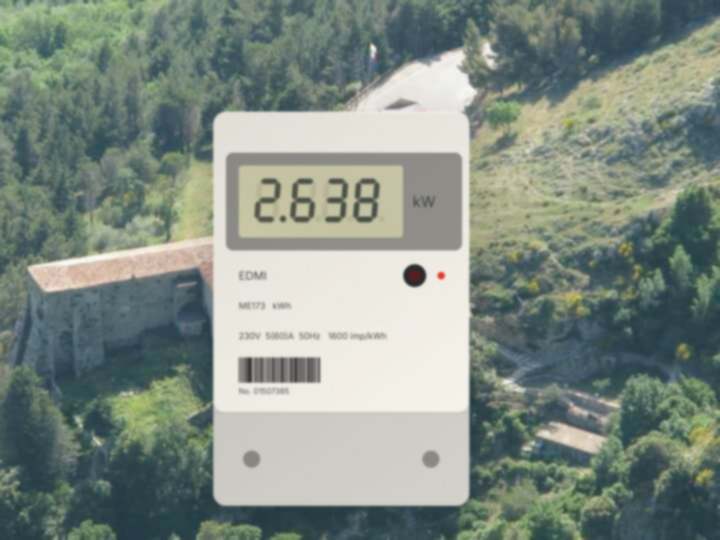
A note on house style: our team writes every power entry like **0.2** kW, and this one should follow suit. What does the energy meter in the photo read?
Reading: **2.638** kW
